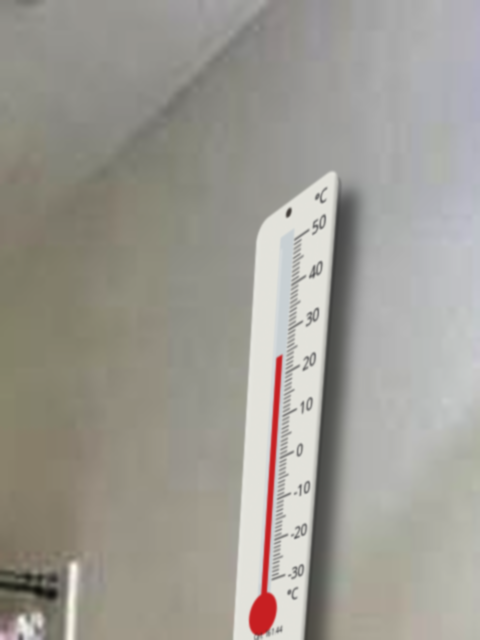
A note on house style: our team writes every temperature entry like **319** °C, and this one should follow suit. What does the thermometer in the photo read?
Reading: **25** °C
